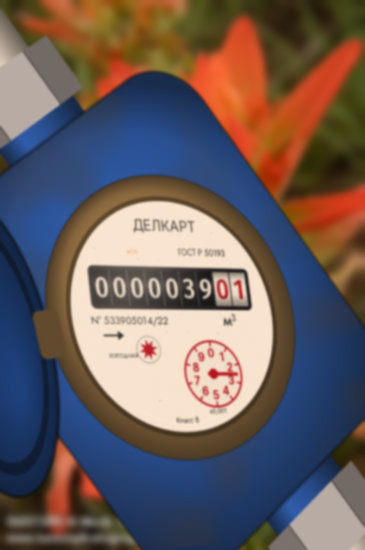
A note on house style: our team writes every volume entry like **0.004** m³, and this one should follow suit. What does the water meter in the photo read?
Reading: **39.012** m³
